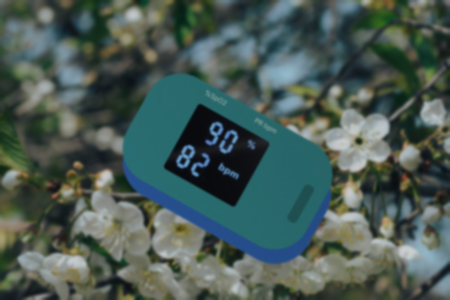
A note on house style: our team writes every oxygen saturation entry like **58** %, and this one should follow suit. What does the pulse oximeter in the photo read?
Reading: **90** %
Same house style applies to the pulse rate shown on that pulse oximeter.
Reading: **82** bpm
